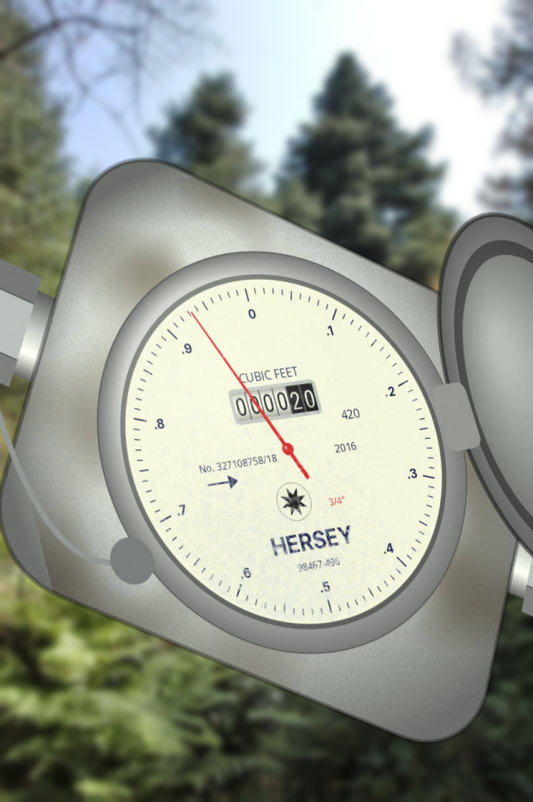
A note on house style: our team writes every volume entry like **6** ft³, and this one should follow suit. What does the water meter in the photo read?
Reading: **19.93** ft³
